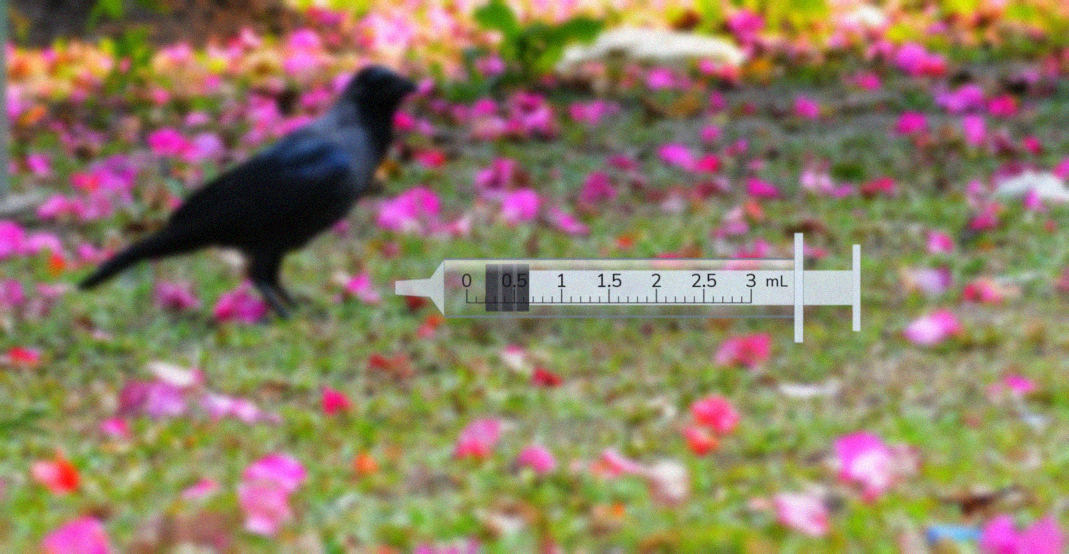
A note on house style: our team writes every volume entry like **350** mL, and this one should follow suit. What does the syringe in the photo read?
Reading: **0.2** mL
